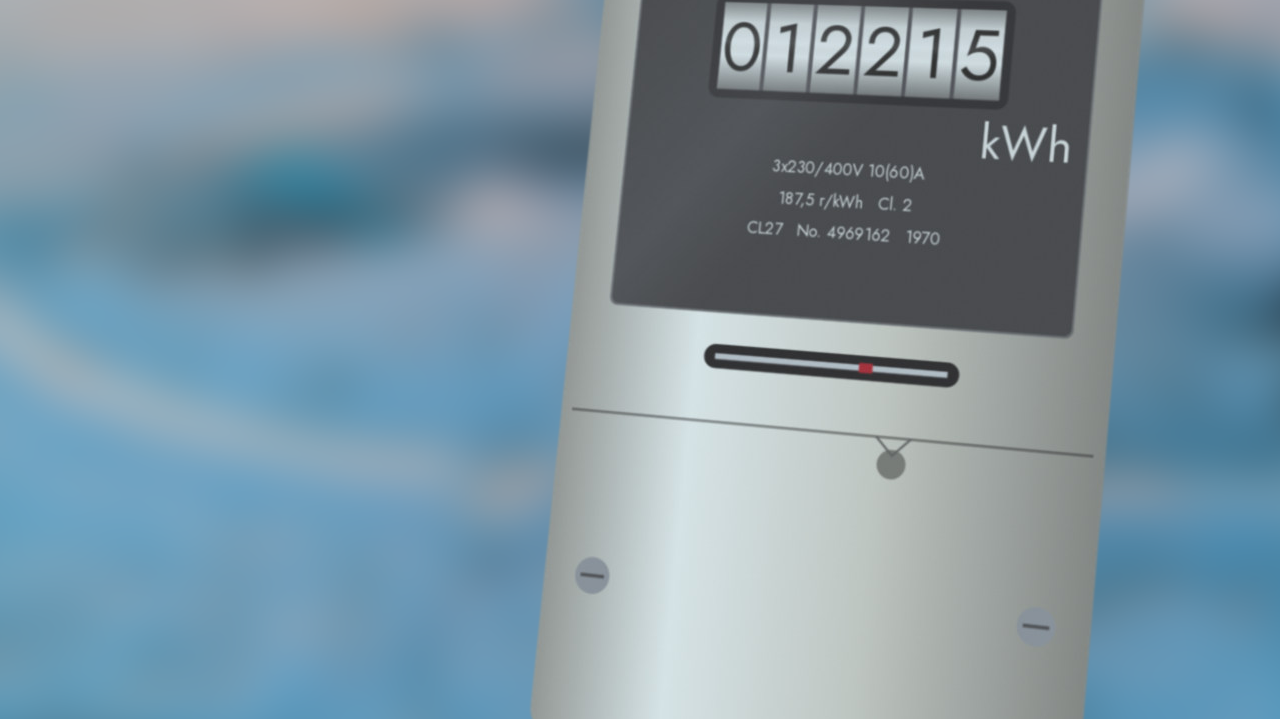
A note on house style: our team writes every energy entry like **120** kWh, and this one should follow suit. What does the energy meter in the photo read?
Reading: **12215** kWh
